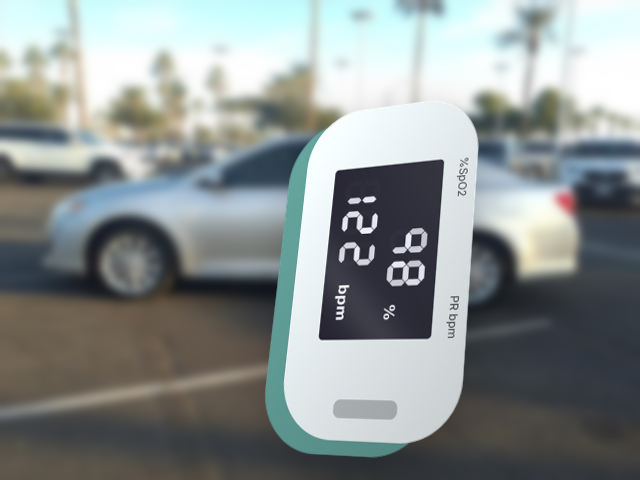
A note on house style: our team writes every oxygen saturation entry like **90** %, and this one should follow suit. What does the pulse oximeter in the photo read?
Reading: **98** %
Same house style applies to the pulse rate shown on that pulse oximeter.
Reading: **122** bpm
